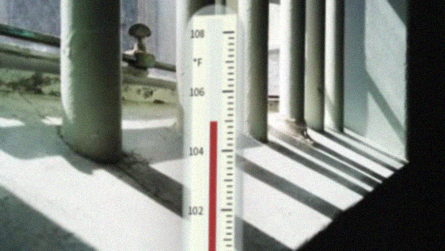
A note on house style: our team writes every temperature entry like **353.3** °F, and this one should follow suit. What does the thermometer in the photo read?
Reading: **105** °F
